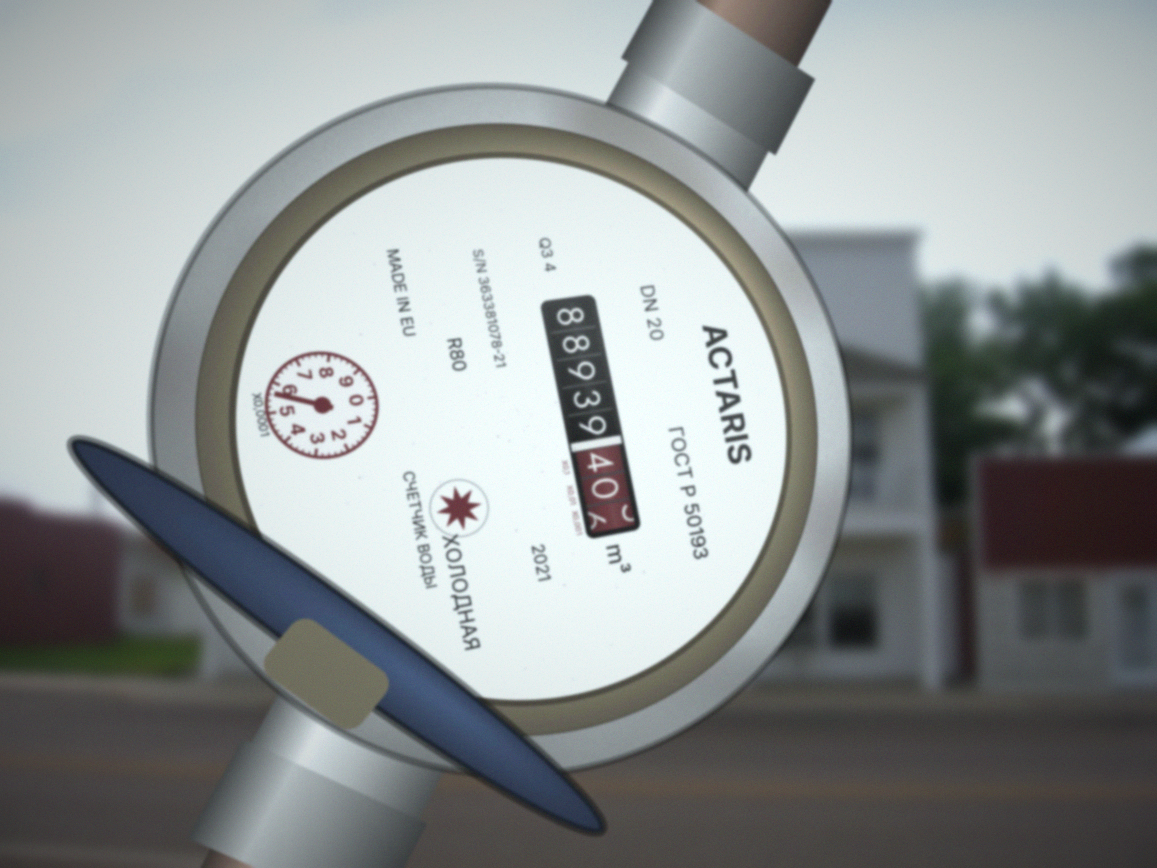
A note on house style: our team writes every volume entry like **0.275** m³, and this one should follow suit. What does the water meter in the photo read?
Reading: **88939.4055** m³
